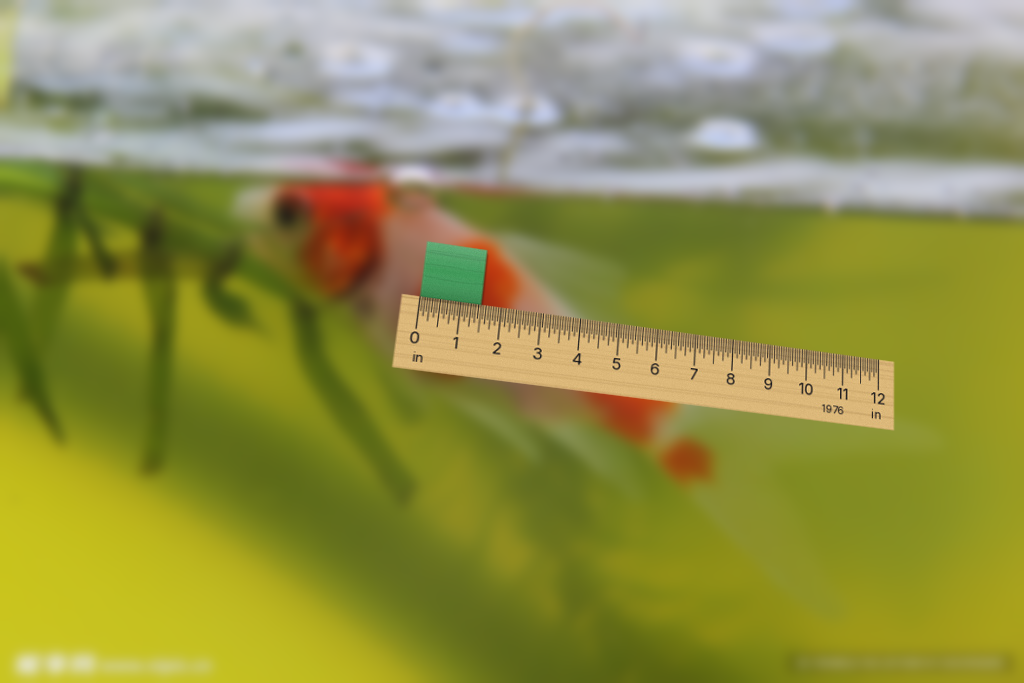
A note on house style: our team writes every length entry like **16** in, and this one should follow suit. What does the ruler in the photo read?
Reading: **1.5** in
